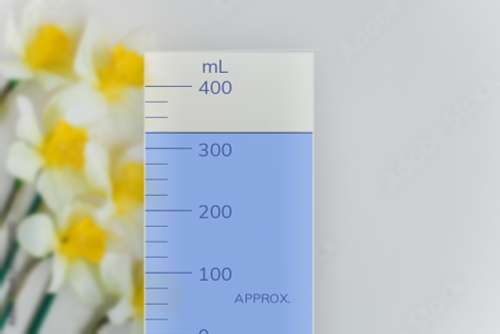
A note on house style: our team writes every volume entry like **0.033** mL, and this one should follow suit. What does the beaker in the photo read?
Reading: **325** mL
